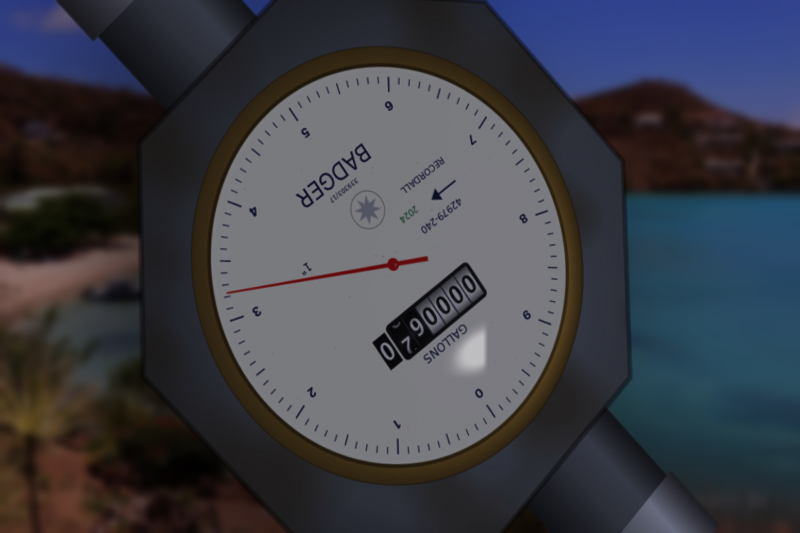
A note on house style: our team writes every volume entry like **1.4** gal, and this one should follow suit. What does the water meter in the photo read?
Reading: **623.2** gal
